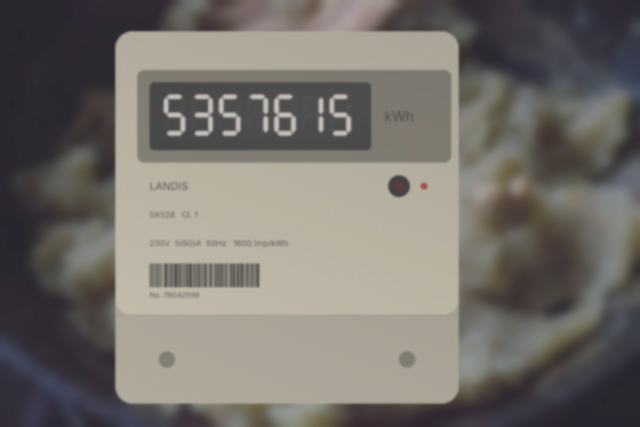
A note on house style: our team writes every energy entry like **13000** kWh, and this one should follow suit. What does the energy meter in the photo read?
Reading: **5357615** kWh
